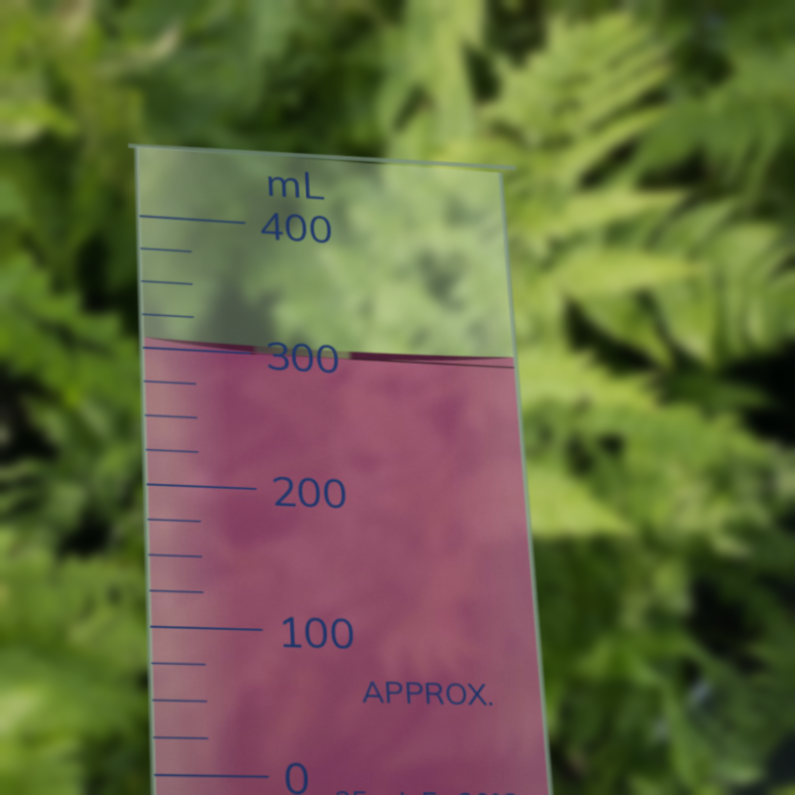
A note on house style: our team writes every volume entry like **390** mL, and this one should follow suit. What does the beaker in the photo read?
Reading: **300** mL
